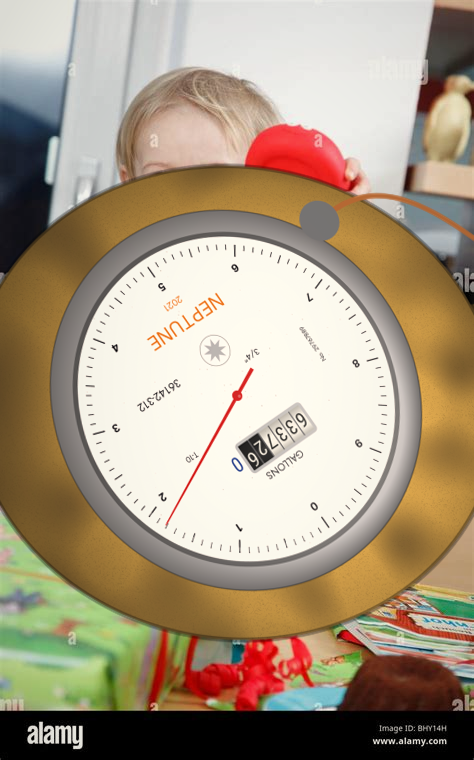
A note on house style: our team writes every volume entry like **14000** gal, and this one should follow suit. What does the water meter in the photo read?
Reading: **6337261.8** gal
